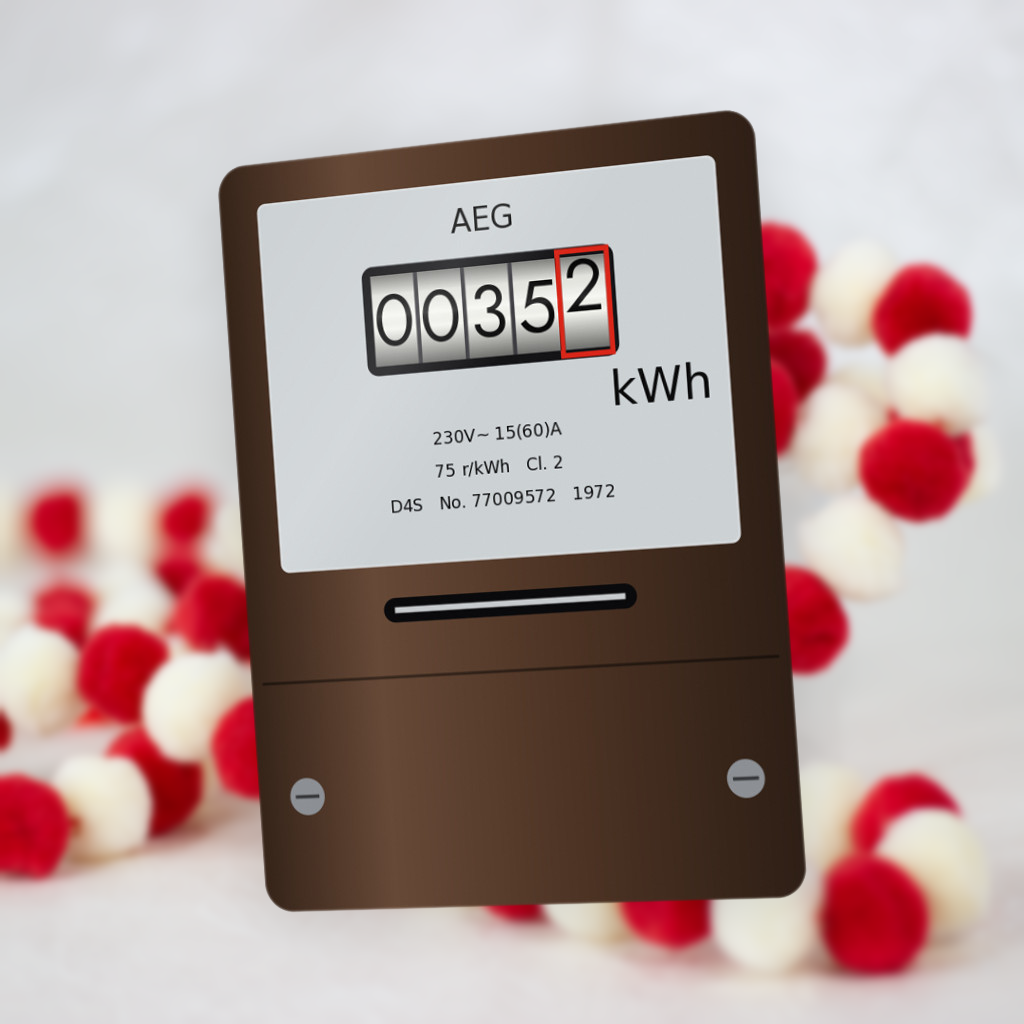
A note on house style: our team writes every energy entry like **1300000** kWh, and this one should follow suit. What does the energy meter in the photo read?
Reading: **35.2** kWh
